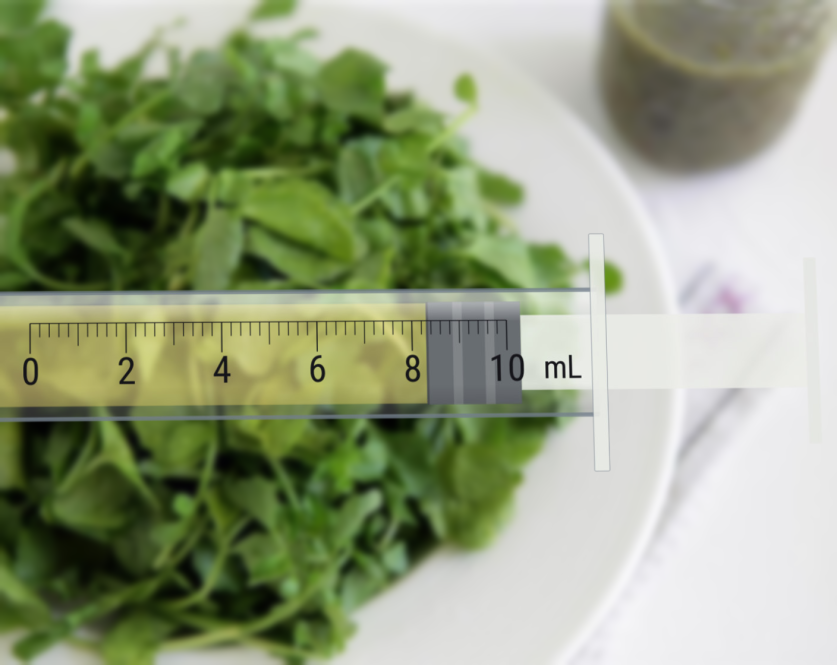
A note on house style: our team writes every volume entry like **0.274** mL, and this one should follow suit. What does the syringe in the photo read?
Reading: **8.3** mL
